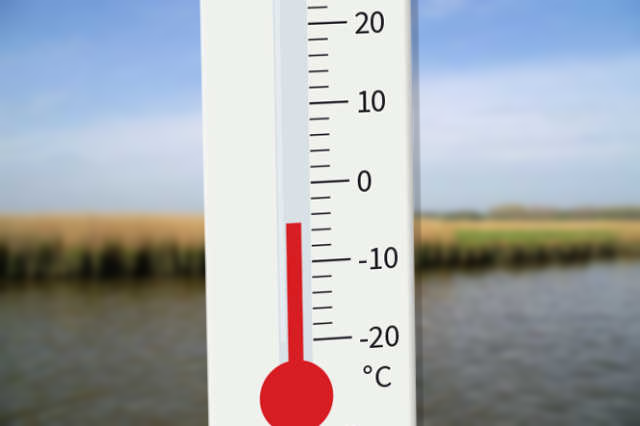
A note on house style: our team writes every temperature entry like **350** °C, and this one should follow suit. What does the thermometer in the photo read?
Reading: **-5** °C
